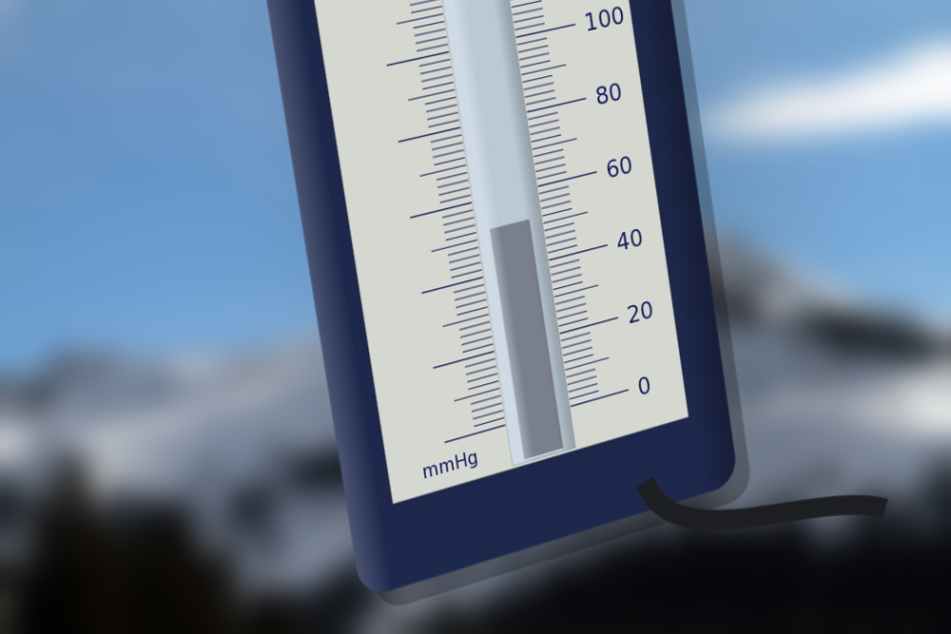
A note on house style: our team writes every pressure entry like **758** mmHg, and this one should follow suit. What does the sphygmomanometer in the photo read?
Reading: **52** mmHg
